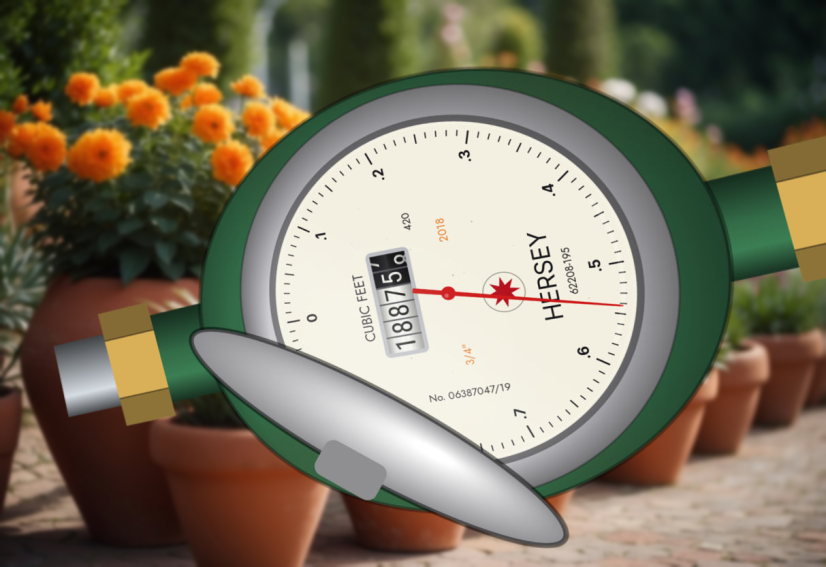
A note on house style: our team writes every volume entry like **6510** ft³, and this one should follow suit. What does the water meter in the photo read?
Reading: **188757.54** ft³
